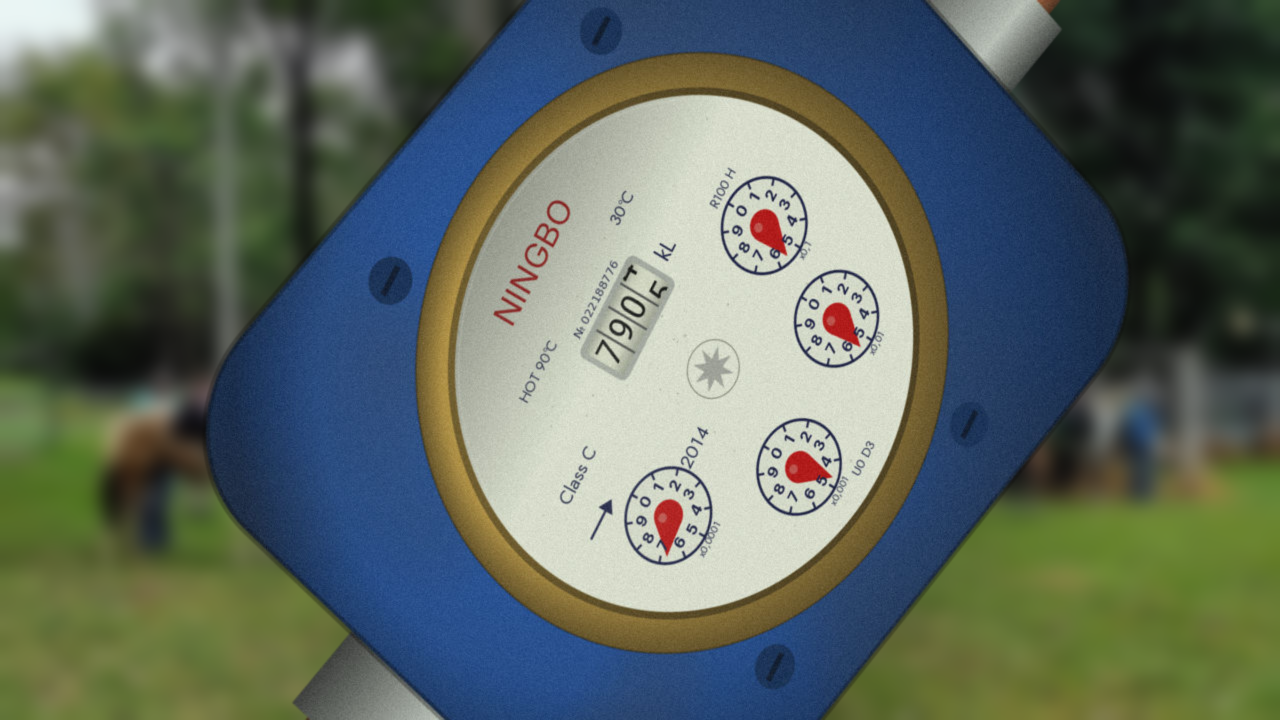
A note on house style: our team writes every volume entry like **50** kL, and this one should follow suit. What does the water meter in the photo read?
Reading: **7904.5546** kL
